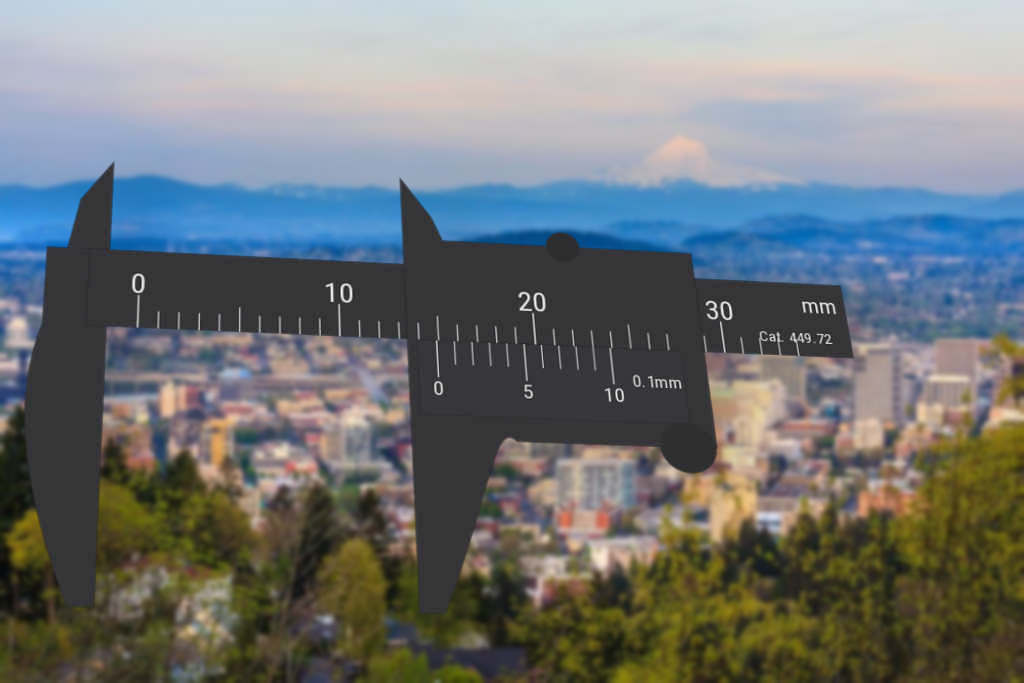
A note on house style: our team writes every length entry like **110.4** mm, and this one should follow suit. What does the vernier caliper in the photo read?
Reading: **14.9** mm
